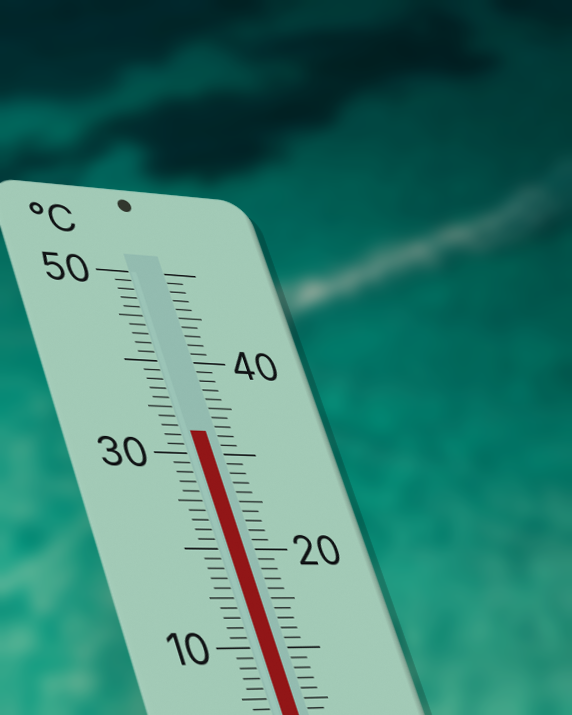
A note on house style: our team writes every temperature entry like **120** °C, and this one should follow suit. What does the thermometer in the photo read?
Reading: **32.5** °C
